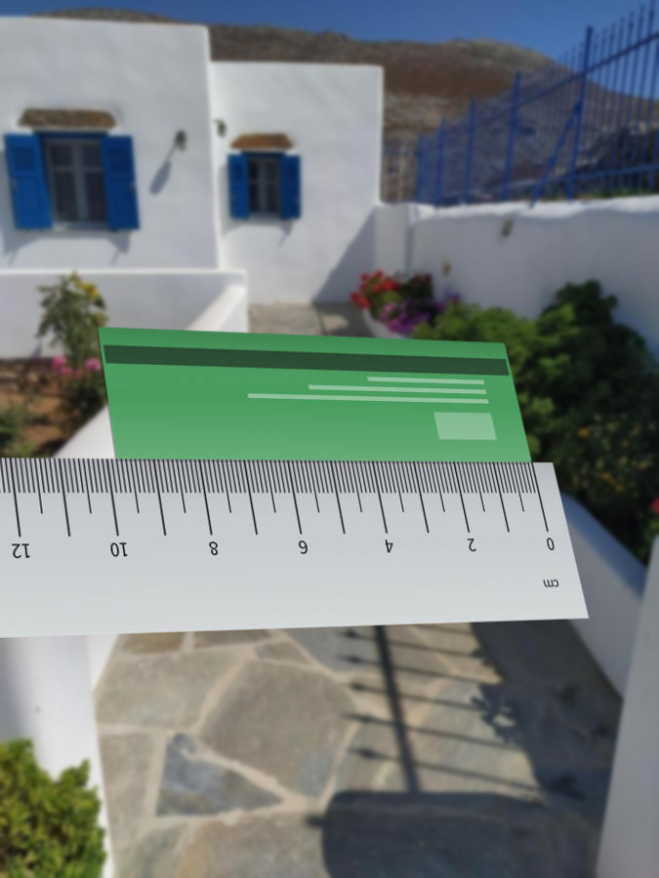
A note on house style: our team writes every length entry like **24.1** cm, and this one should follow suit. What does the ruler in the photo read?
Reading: **9.8** cm
